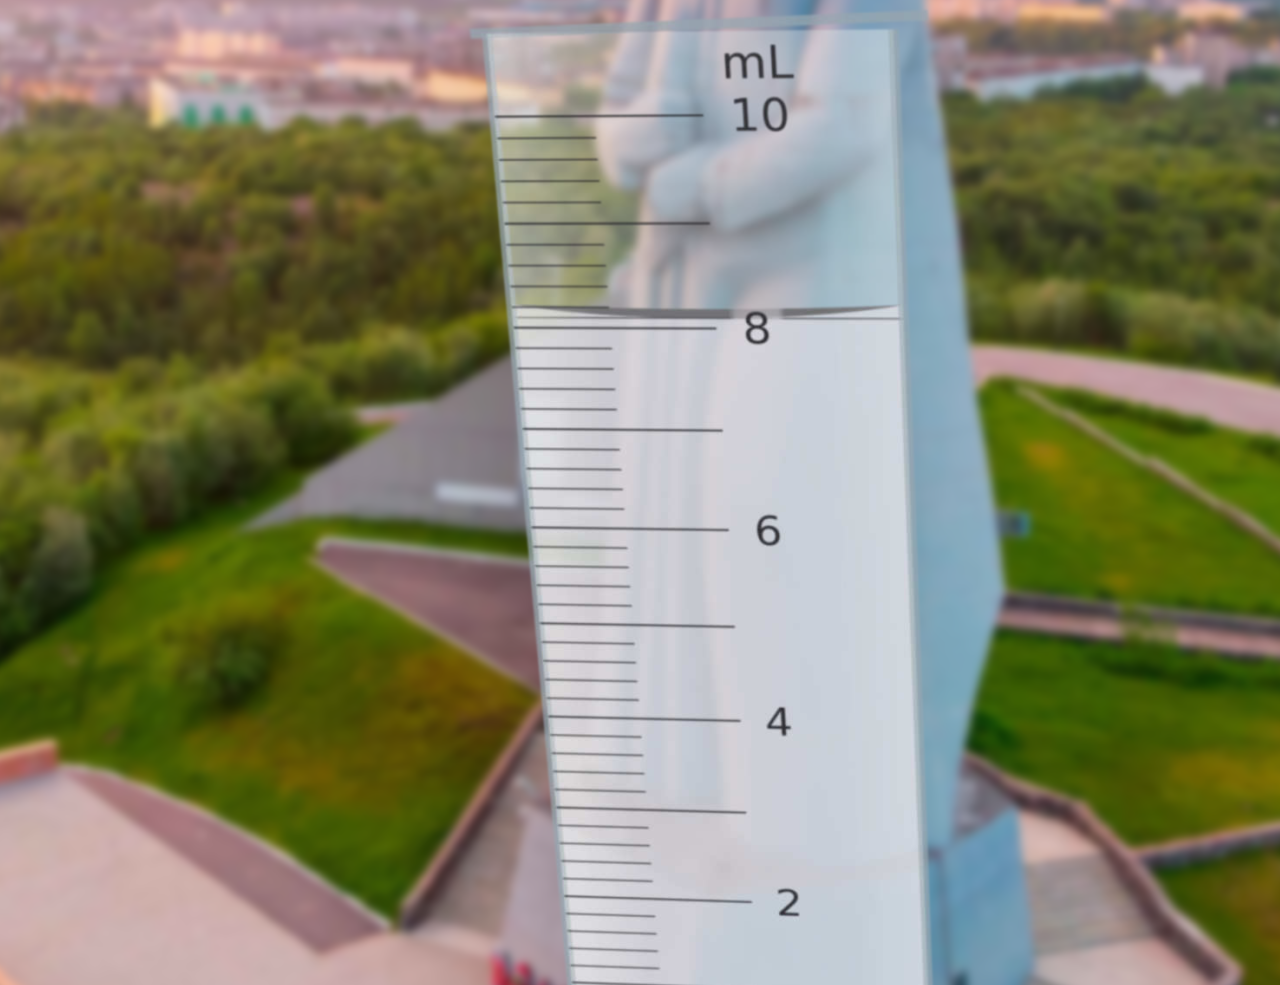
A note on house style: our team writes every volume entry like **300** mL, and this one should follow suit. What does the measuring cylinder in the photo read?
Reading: **8.1** mL
